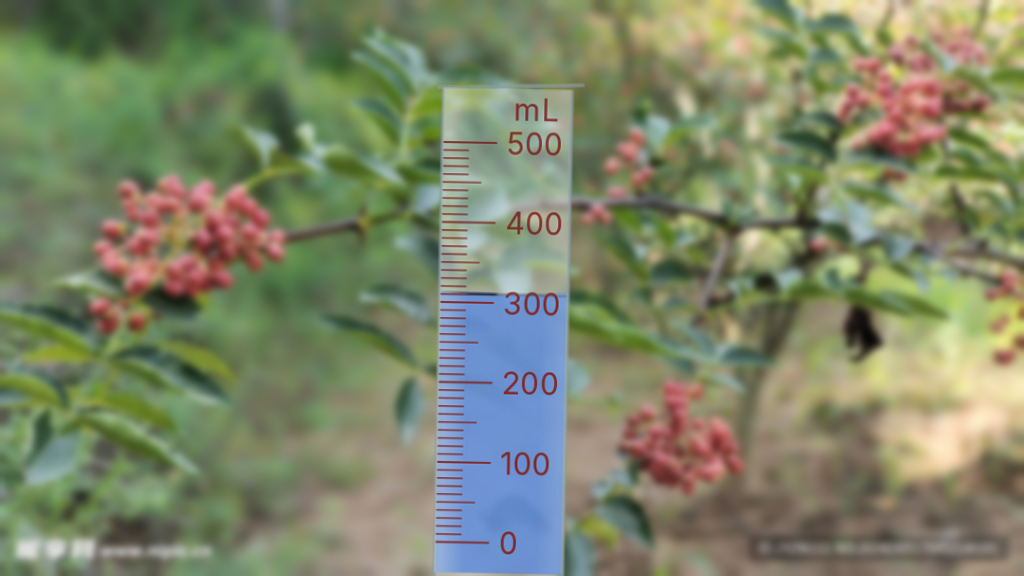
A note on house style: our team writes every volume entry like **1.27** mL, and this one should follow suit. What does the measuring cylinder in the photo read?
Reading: **310** mL
